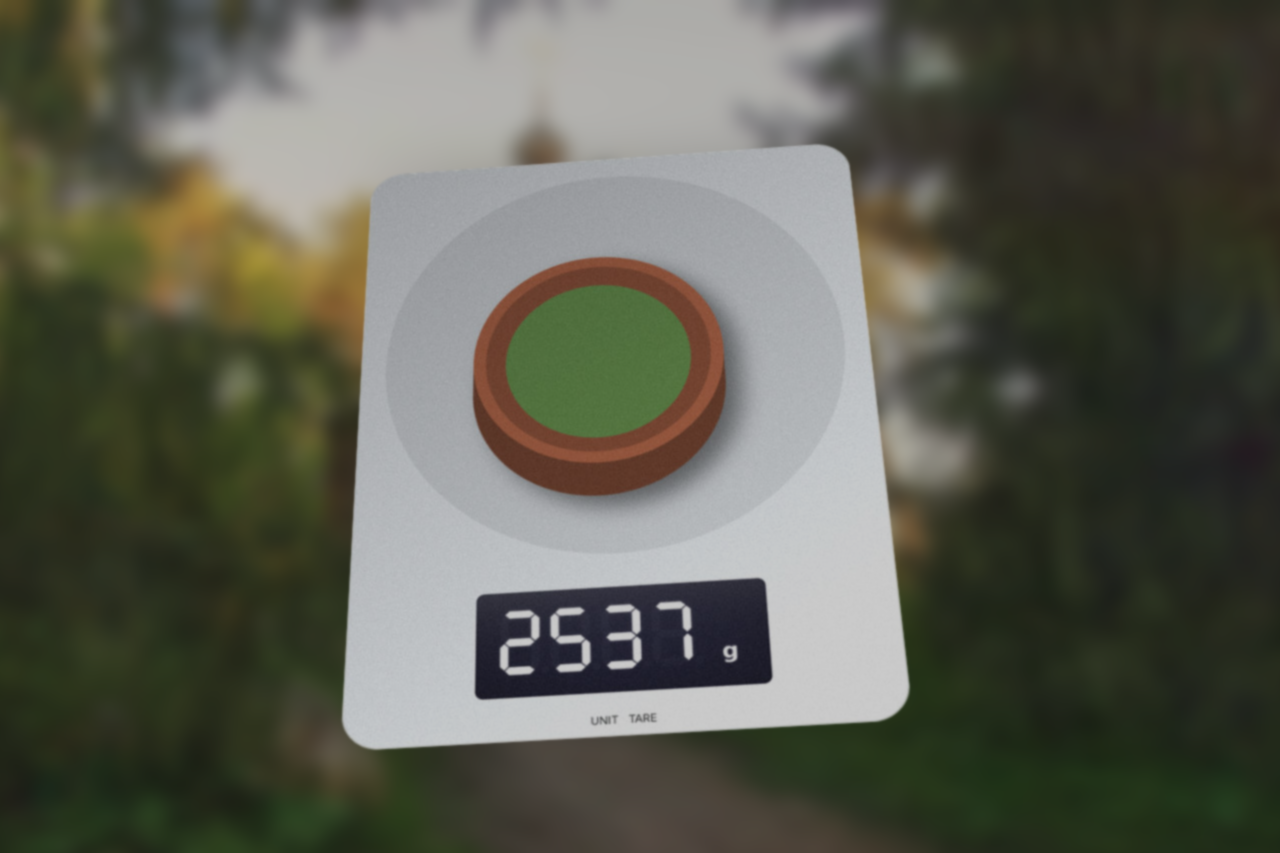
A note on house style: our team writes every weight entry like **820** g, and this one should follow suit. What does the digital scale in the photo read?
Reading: **2537** g
